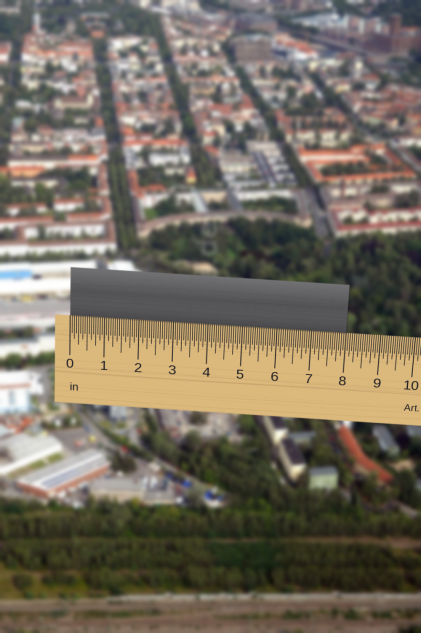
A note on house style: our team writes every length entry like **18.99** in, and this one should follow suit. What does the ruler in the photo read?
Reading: **8** in
